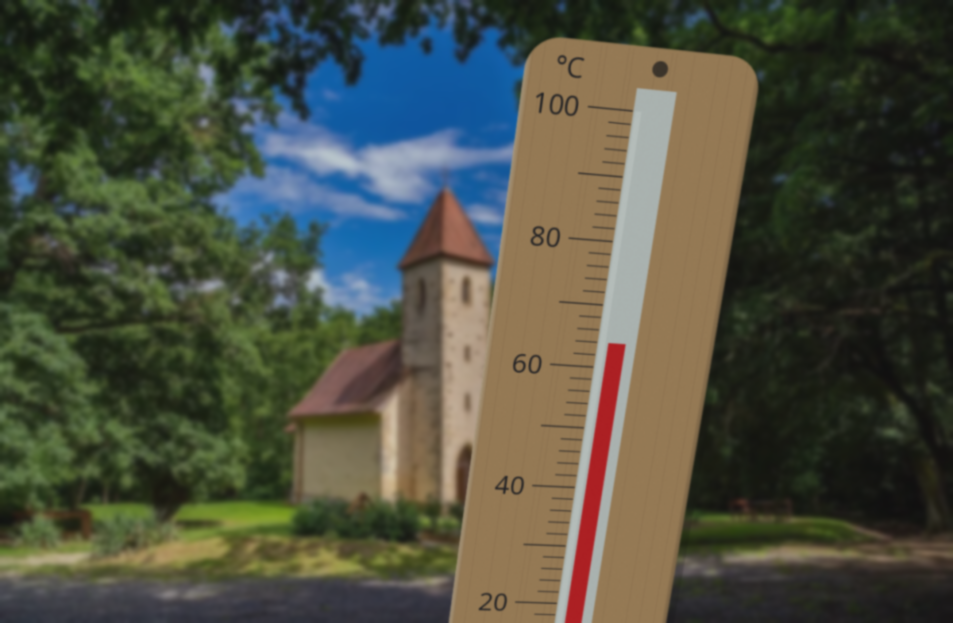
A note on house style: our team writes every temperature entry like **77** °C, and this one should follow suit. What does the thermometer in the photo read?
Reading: **64** °C
